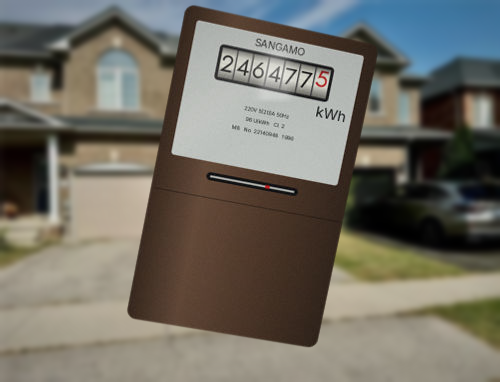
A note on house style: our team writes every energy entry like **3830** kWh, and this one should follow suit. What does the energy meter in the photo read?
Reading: **246477.5** kWh
